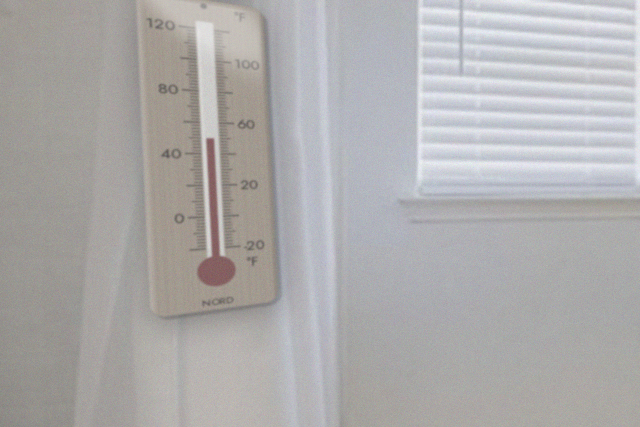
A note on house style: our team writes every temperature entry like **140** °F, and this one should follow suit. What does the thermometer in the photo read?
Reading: **50** °F
